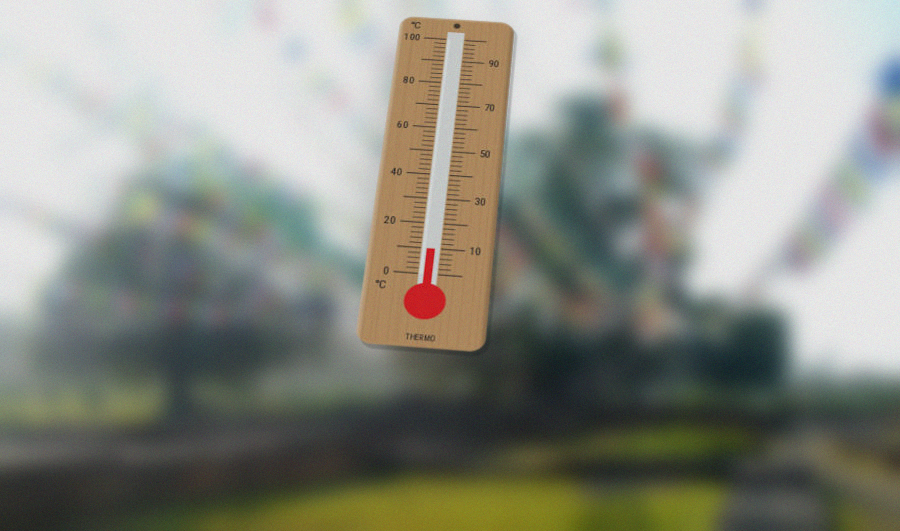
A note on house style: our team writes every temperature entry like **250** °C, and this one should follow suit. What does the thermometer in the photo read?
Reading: **10** °C
